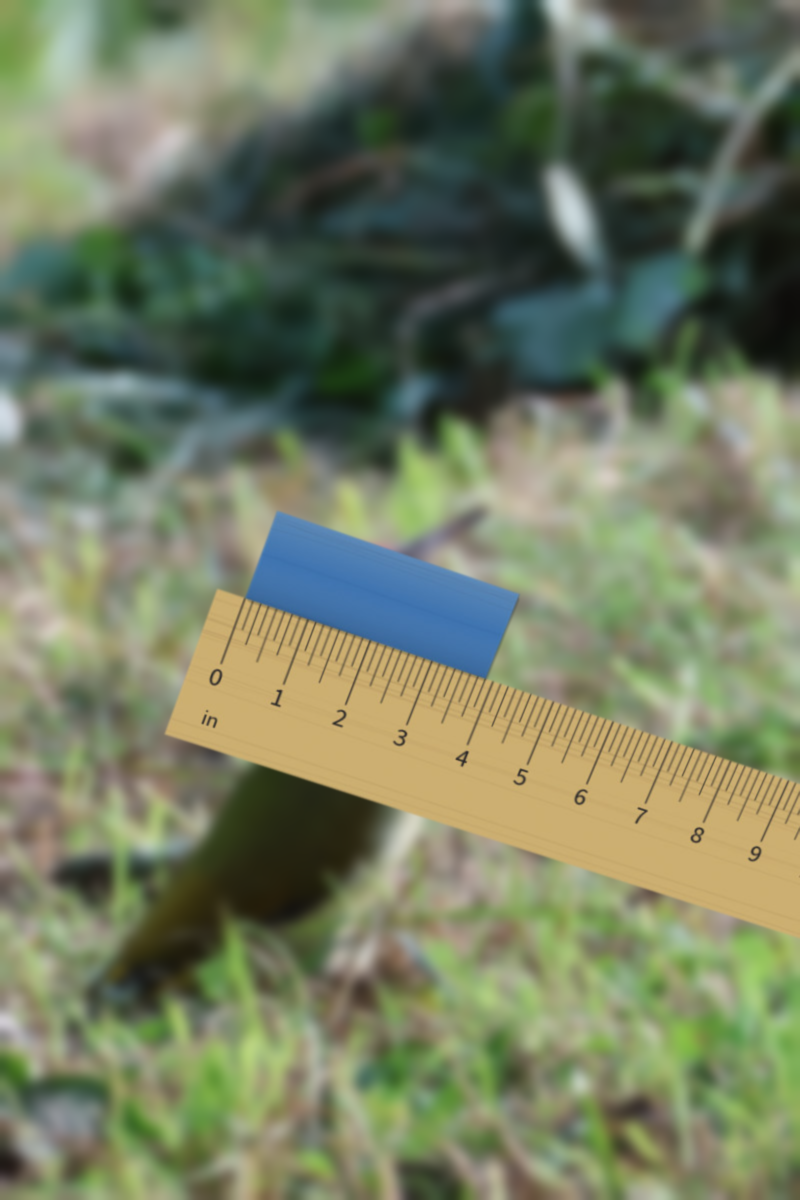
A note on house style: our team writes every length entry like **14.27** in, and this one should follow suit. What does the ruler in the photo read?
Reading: **3.875** in
